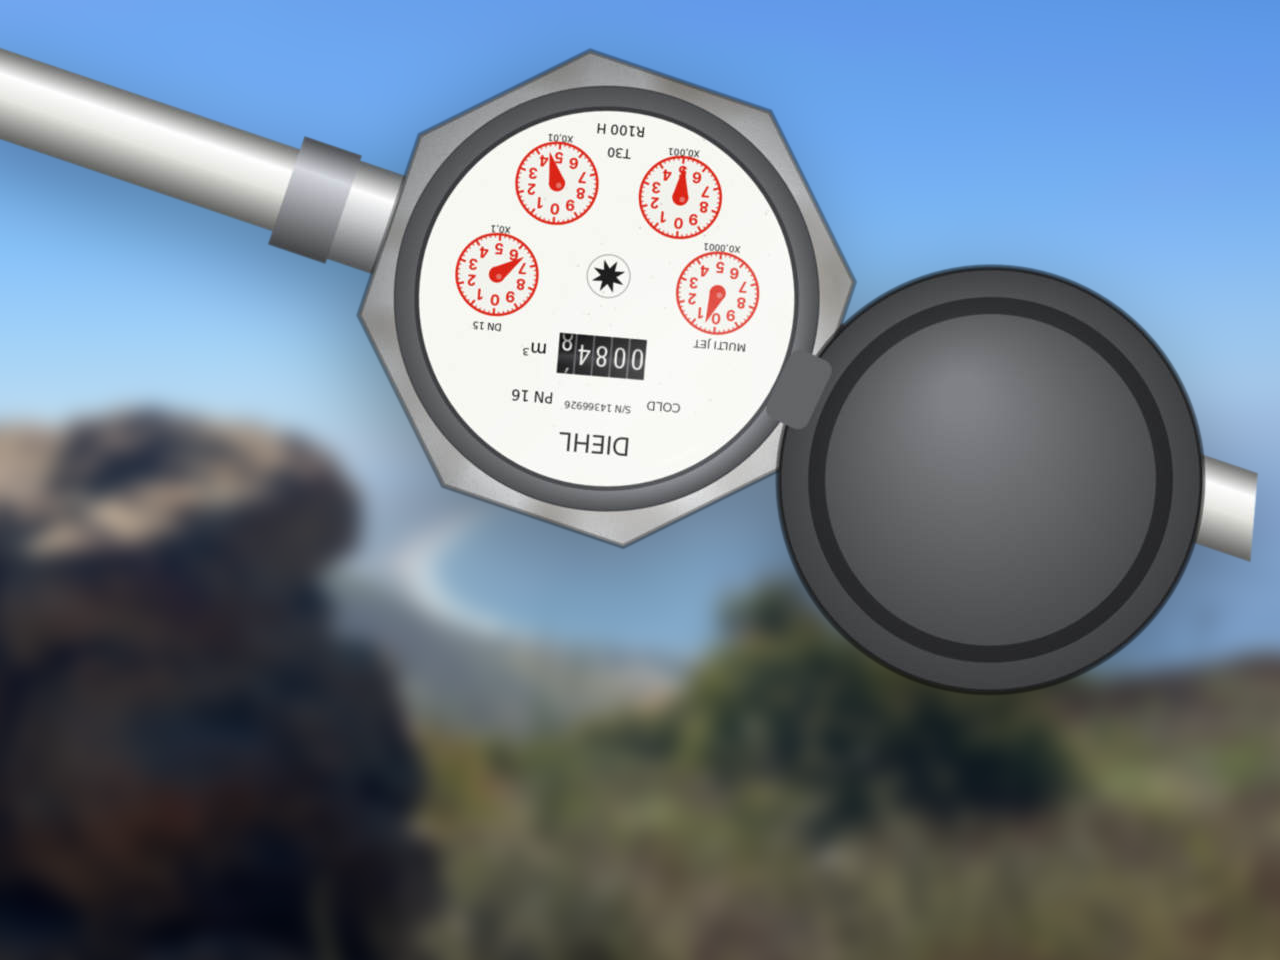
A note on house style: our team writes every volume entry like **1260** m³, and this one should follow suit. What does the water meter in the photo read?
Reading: **847.6450** m³
